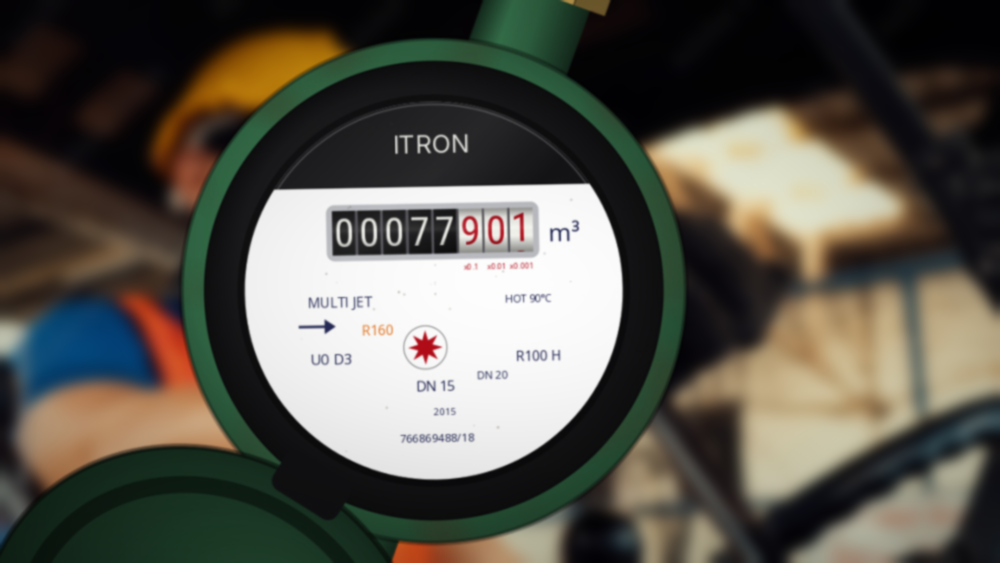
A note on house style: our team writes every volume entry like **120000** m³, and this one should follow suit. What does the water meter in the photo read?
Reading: **77.901** m³
